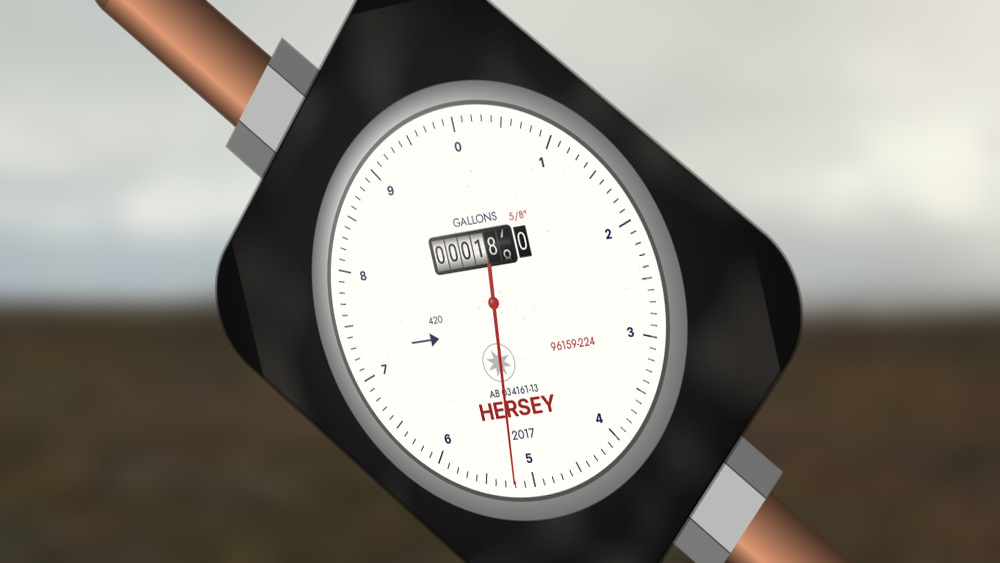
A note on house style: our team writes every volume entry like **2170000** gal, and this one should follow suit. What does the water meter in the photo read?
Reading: **1875.2** gal
